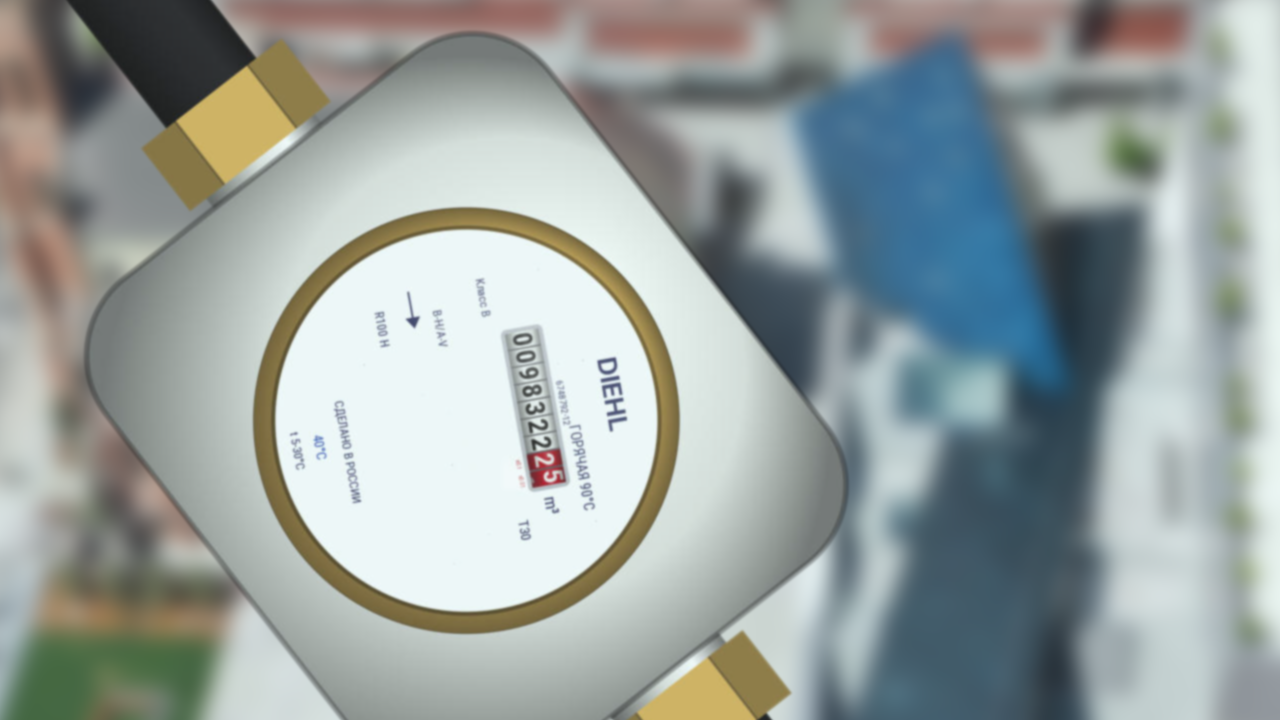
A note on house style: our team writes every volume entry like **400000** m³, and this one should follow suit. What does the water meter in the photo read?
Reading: **98322.25** m³
